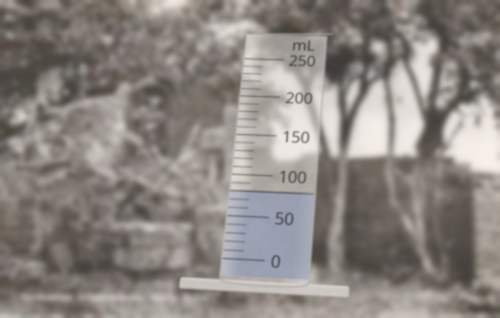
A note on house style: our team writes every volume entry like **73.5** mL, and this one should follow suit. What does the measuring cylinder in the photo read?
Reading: **80** mL
